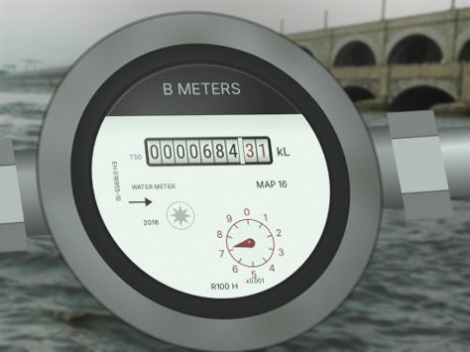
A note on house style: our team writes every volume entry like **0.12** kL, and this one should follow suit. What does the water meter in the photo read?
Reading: **684.317** kL
